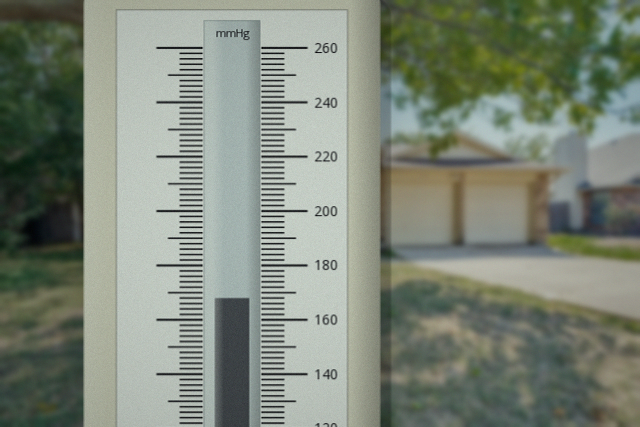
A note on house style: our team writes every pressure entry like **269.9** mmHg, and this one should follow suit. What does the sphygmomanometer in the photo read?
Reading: **168** mmHg
